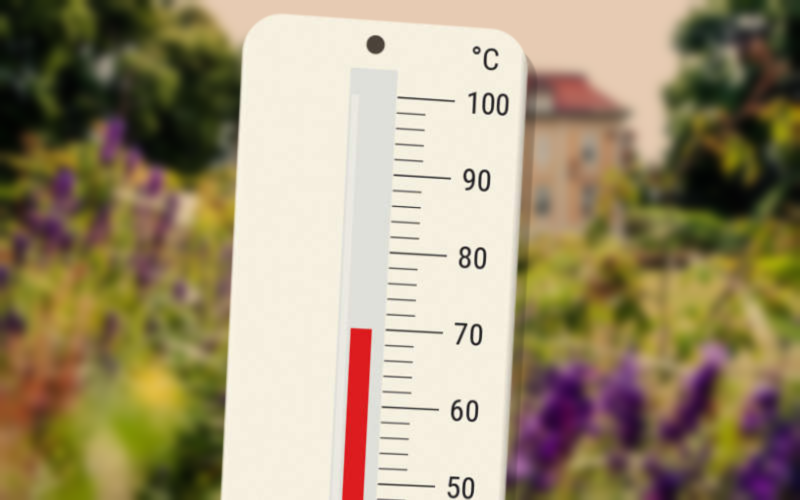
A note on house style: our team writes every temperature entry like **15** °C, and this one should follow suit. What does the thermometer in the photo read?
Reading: **70** °C
